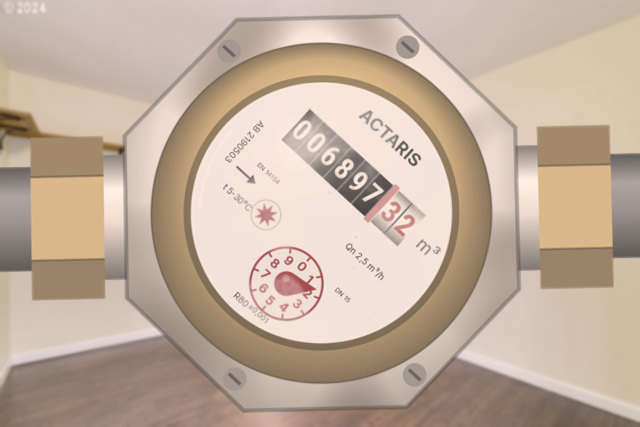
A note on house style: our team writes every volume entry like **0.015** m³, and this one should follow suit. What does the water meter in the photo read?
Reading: **6897.321** m³
